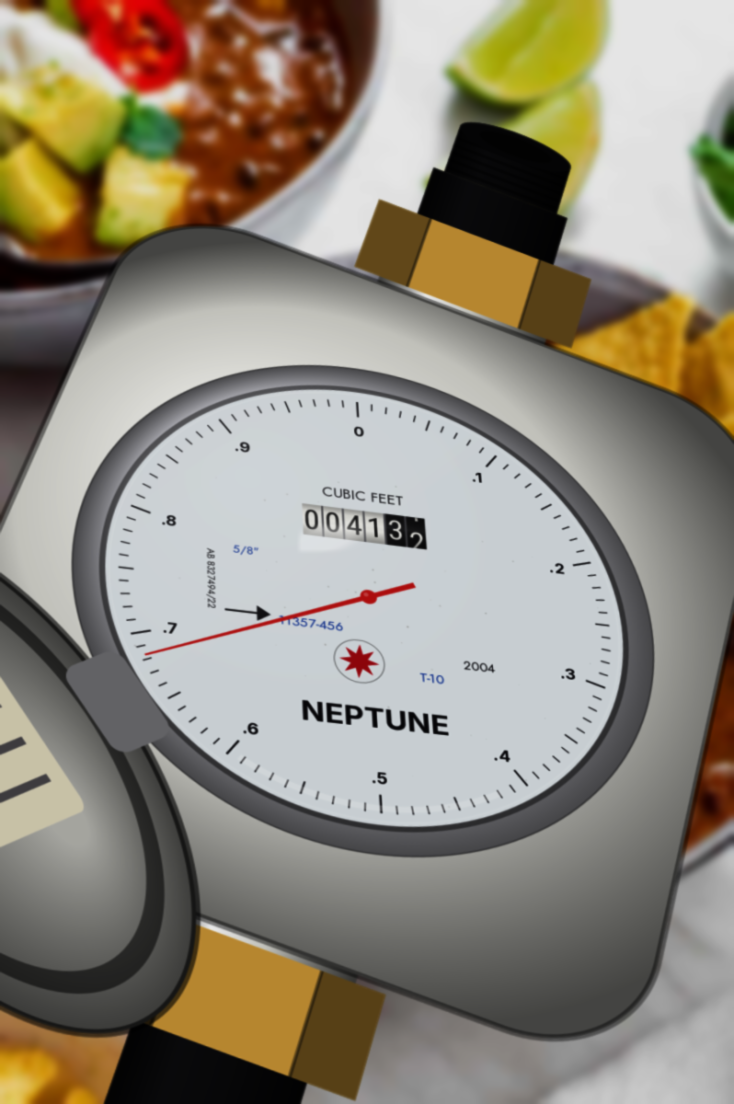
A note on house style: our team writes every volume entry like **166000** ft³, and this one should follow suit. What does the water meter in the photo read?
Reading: **4131.68** ft³
